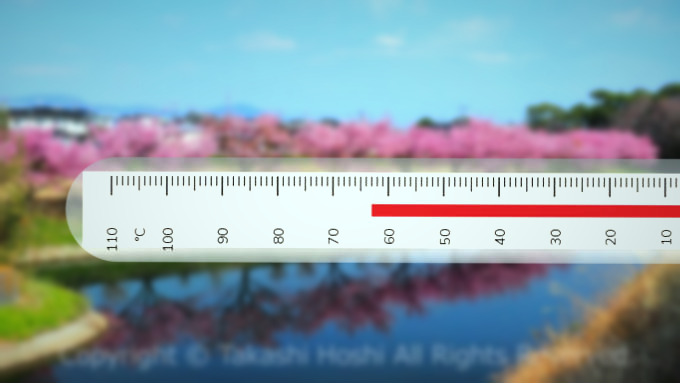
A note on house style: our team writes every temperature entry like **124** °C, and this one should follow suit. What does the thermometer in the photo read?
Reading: **63** °C
